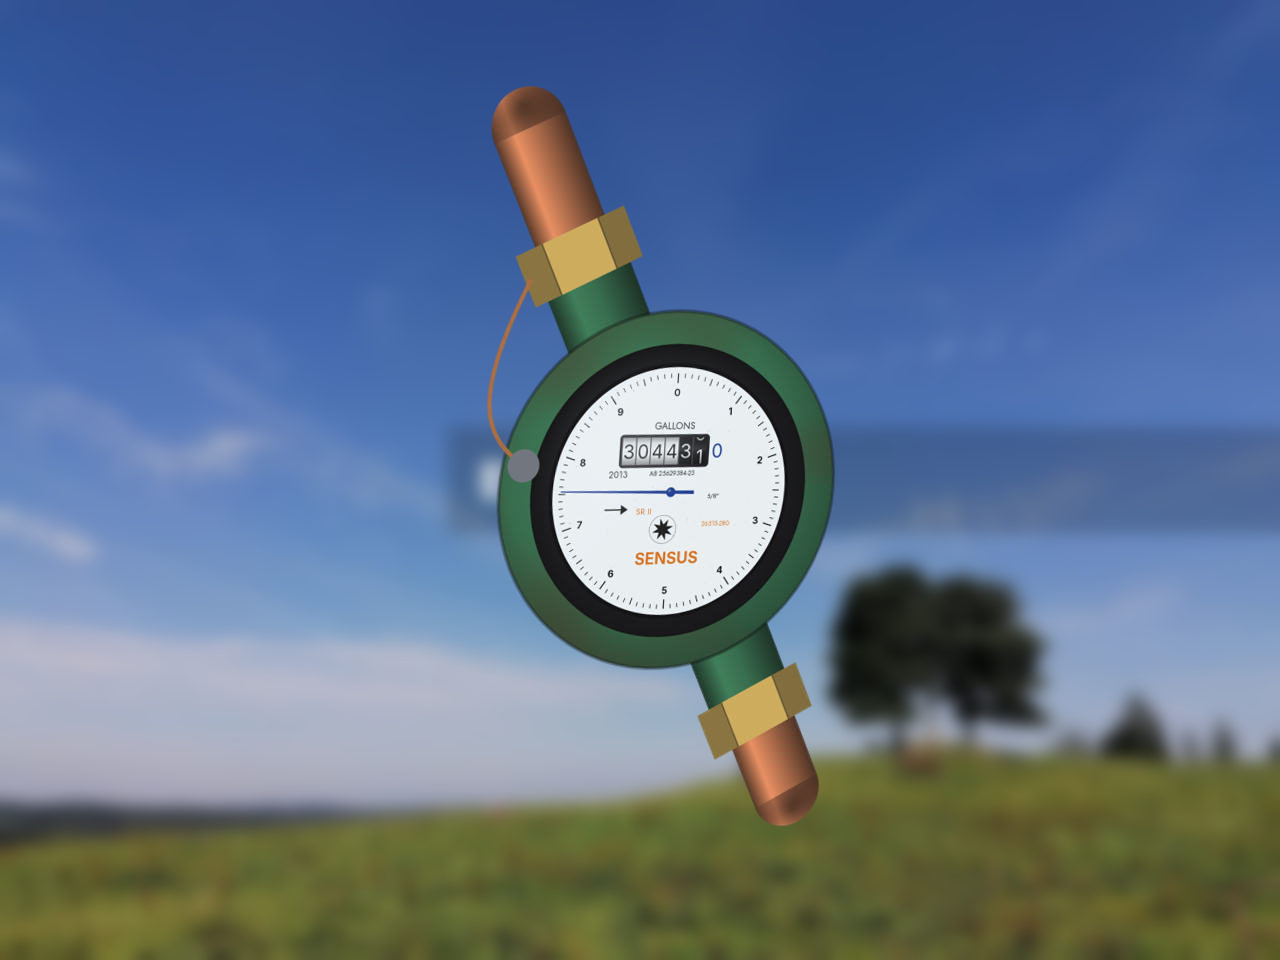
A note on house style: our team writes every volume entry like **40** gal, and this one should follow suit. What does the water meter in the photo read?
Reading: **3044307.5** gal
